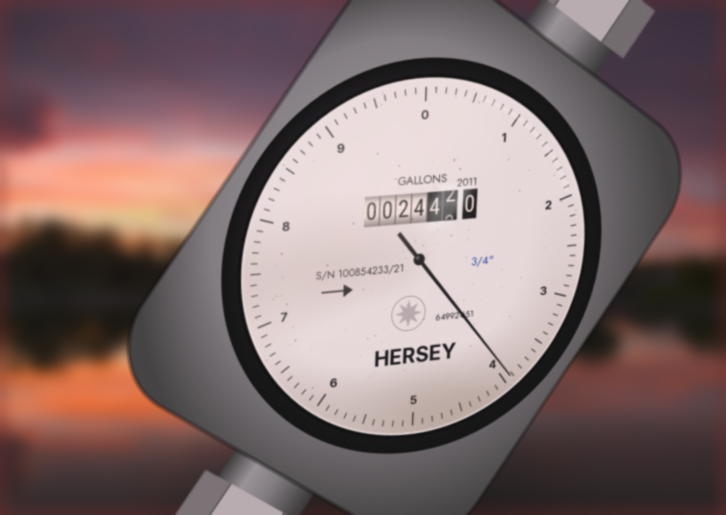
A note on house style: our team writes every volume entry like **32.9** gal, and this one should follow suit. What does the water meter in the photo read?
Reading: **24423.9** gal
